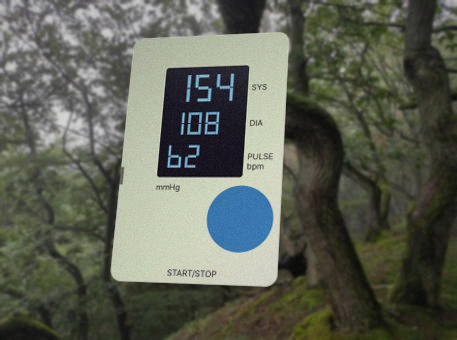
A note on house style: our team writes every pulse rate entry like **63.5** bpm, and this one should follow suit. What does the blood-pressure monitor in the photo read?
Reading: **62** bpm
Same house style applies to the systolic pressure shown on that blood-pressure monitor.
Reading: **154** mmHg
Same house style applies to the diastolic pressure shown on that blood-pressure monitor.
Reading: **108** mmHg
